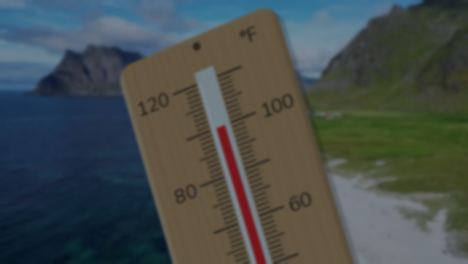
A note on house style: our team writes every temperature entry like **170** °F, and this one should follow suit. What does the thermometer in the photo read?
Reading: **100** °F
